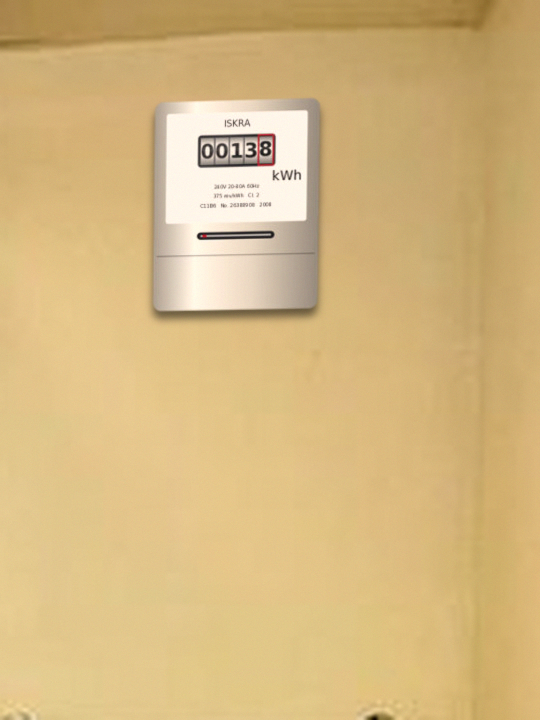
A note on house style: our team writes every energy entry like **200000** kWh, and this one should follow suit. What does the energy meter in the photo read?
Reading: **13.8** kWh
